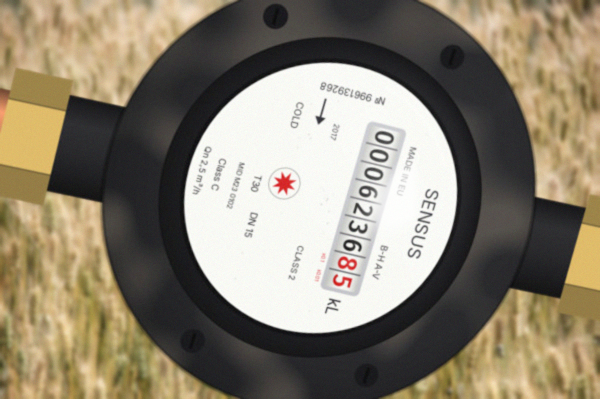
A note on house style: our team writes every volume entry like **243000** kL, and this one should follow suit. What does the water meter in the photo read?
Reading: **6236.85** kL
